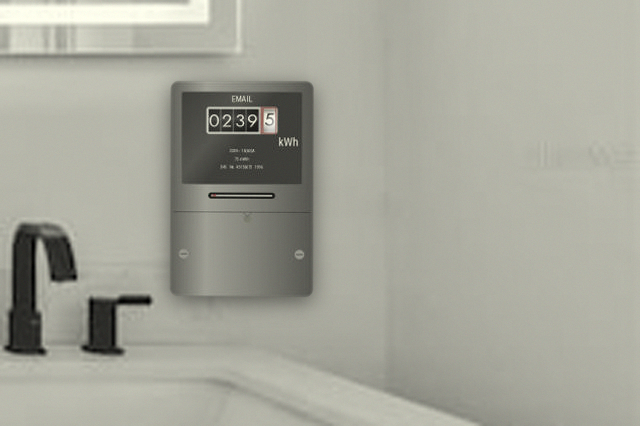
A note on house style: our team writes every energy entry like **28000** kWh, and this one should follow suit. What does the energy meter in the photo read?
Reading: **239.5** kWh
